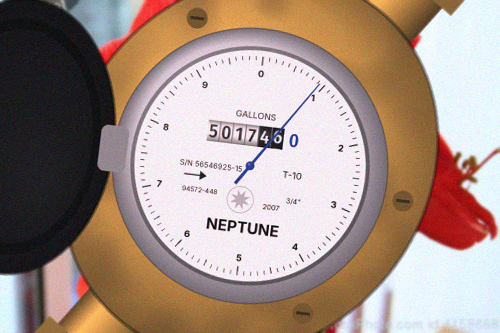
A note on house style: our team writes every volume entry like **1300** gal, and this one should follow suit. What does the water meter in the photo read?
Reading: **5017460.9** gal
